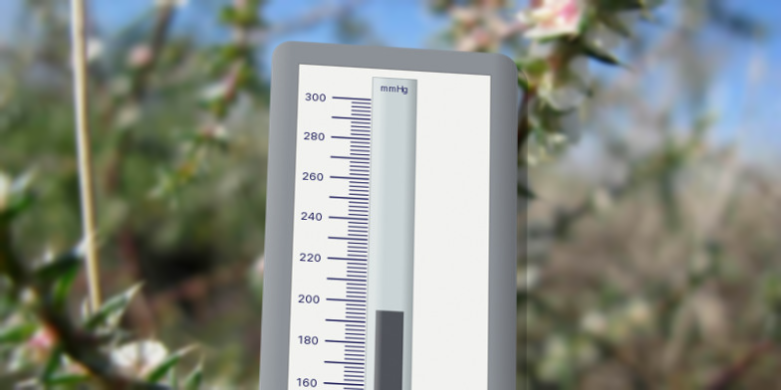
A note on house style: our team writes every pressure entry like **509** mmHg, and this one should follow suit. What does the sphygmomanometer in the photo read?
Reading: **196** mmHg
